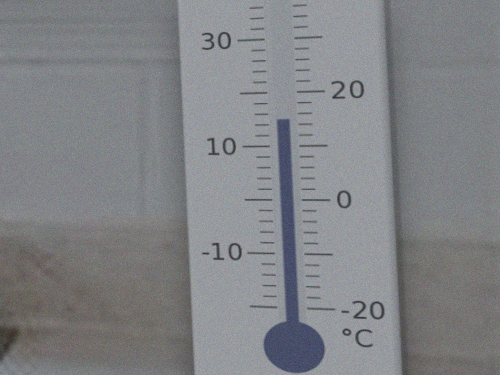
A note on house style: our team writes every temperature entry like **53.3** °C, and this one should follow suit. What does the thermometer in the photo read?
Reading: **15** °C
